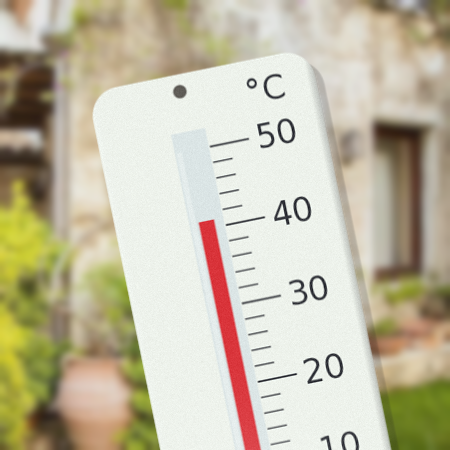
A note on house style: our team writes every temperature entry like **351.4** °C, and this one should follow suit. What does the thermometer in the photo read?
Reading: **41** °C
